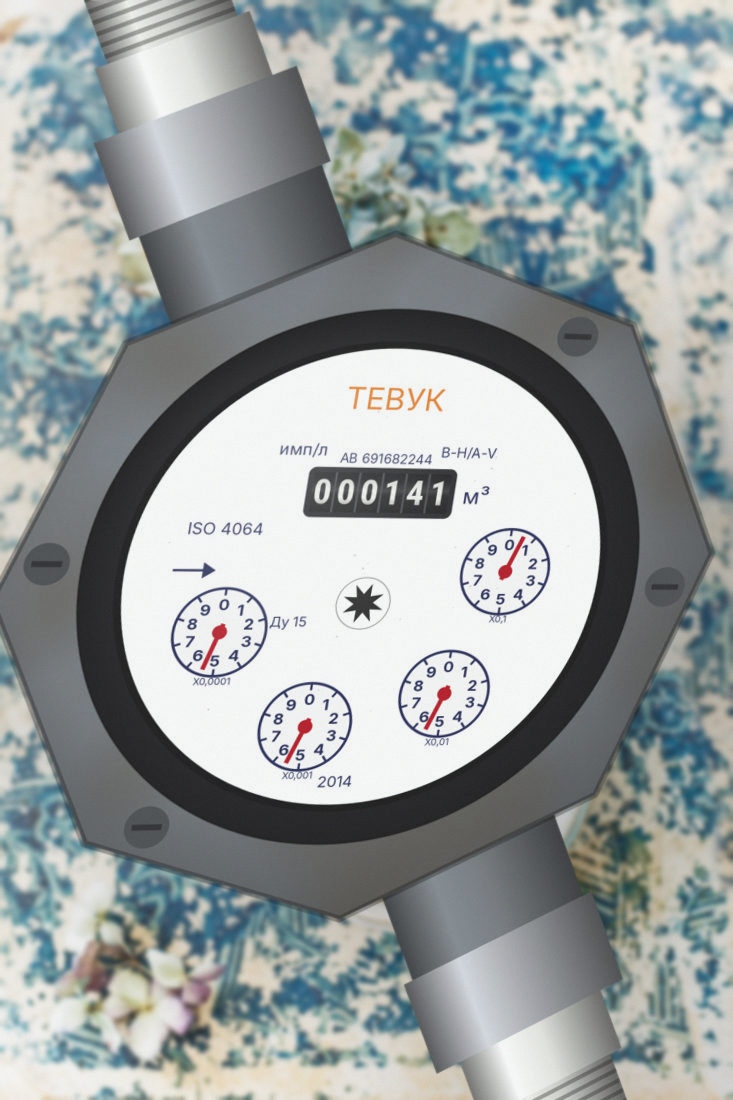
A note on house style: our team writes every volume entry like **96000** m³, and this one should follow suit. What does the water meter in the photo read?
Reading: **141.0555** m³
